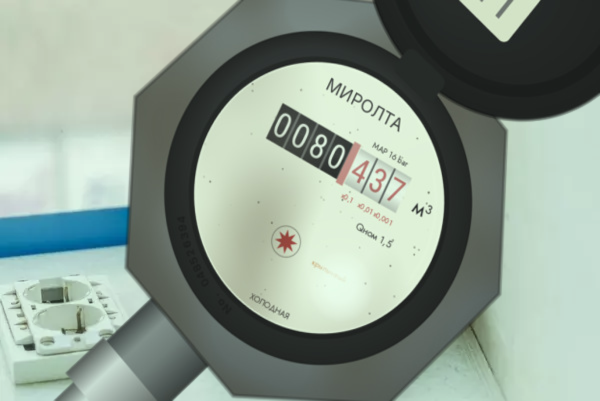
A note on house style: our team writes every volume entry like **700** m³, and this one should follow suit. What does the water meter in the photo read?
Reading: **80.437** m³
